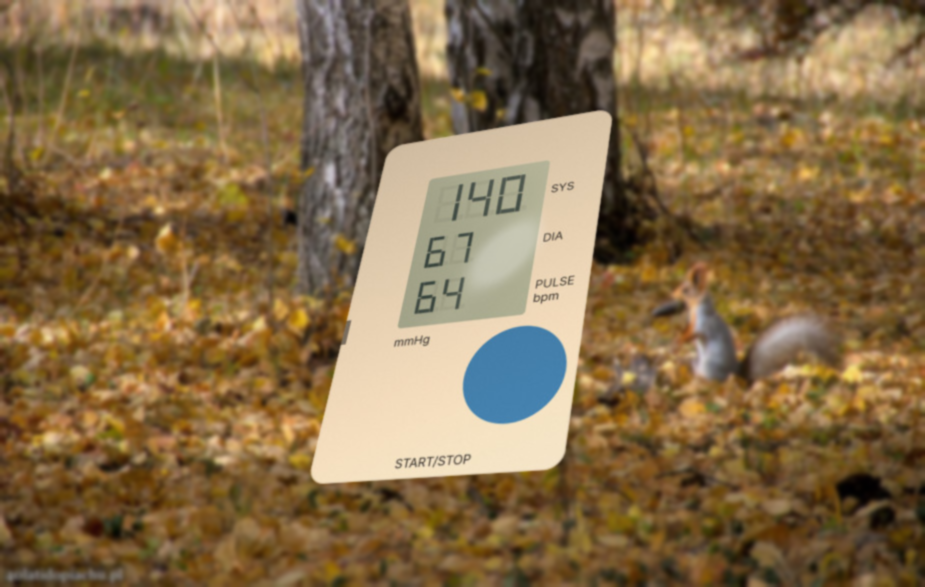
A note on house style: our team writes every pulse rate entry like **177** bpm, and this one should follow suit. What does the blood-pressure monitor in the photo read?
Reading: **64** bpm
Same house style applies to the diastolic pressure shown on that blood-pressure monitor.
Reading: **67** mmHg
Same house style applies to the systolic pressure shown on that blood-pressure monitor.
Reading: **140** mmHg
